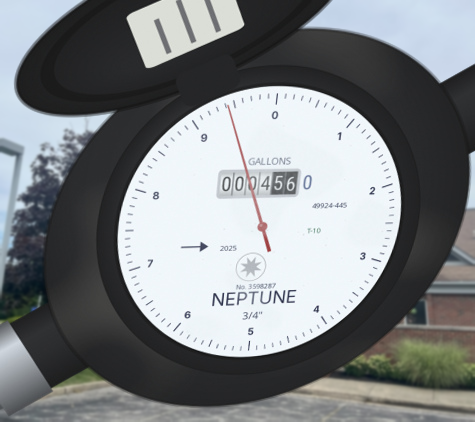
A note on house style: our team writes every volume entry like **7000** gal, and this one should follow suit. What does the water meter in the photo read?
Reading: **4559.4** gal
